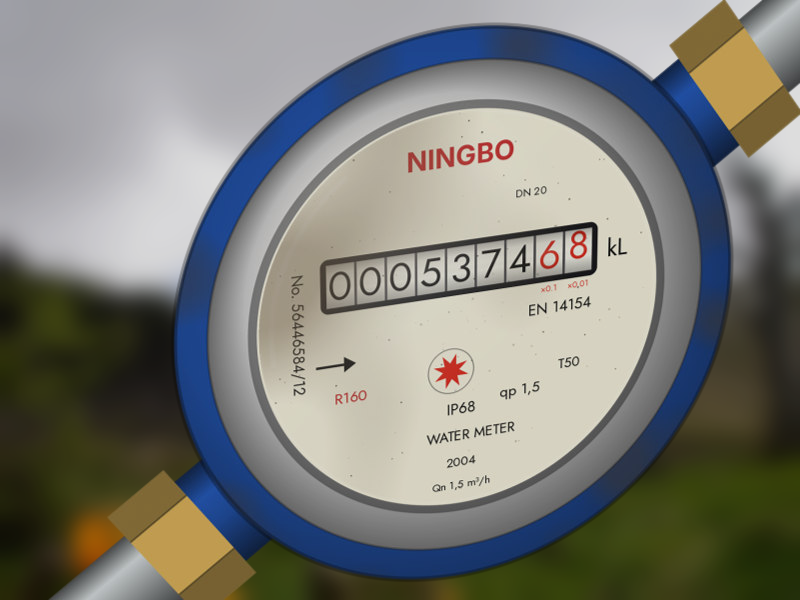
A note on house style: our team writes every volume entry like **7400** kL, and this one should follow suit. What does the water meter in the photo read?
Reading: **5374.68** kL
